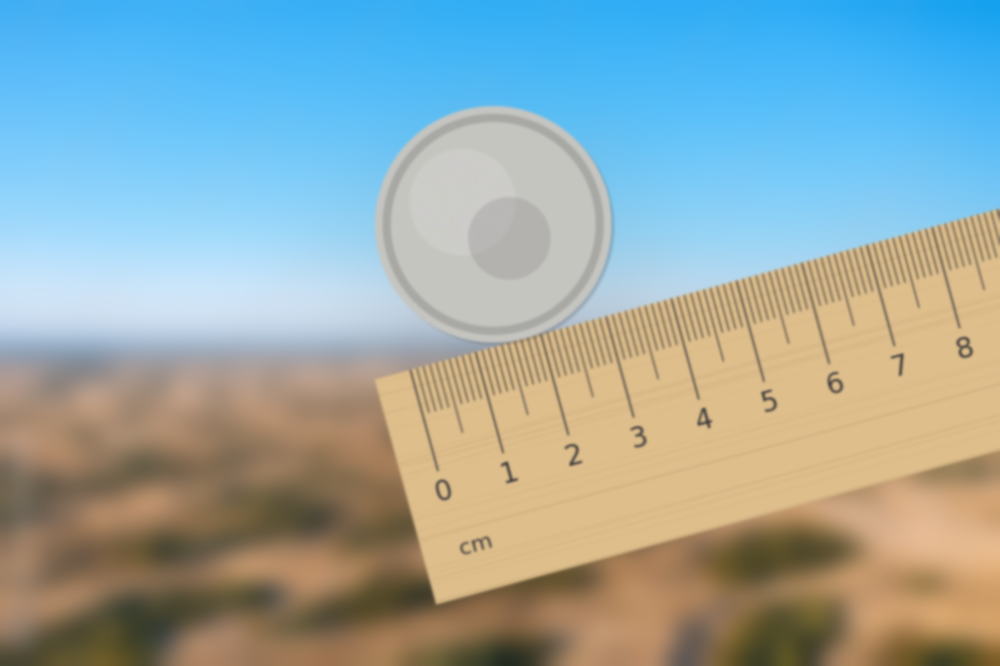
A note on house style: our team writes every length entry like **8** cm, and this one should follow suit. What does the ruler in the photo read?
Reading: **3.5** cm
